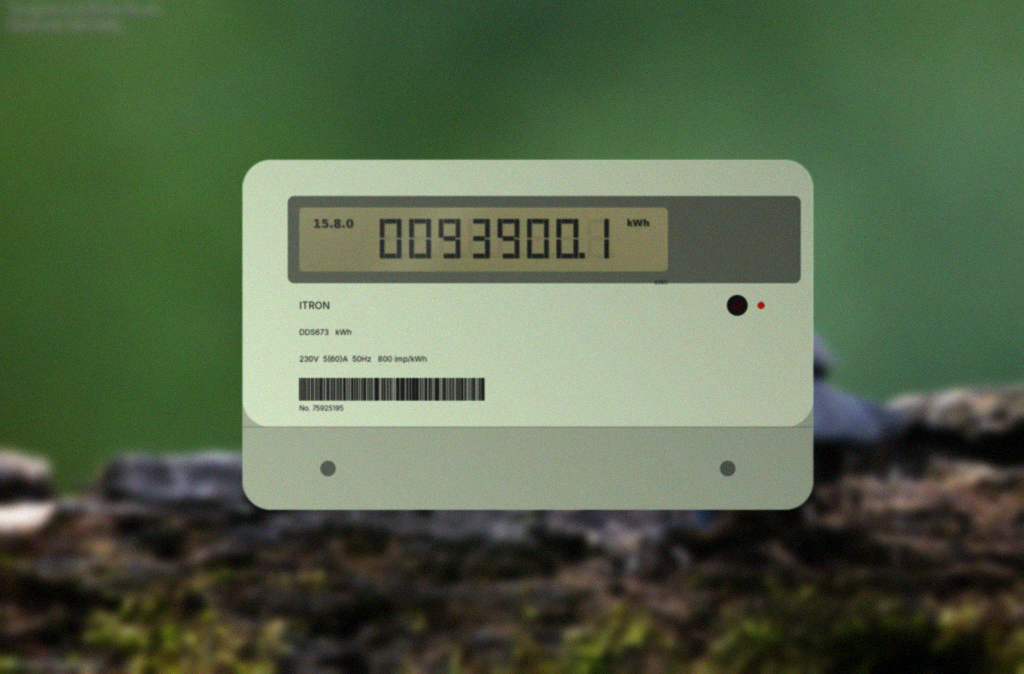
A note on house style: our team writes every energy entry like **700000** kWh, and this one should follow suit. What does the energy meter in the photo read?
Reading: **93900.1** kWh
